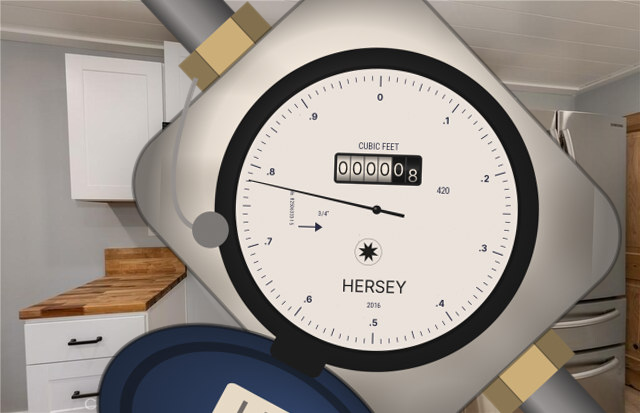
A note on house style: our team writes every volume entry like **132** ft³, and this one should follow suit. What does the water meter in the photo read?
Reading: **7.78** ft³
